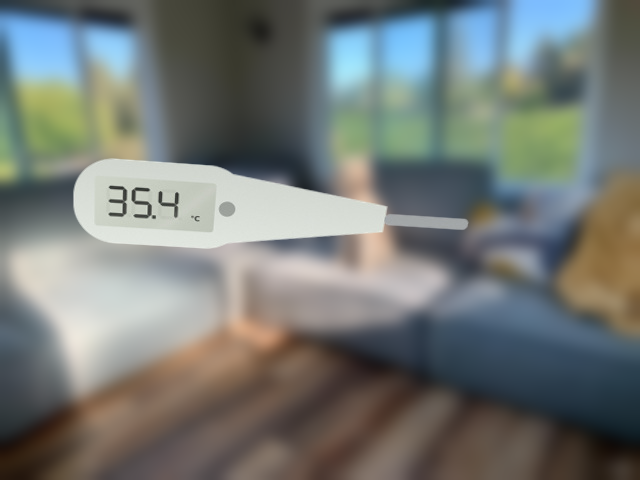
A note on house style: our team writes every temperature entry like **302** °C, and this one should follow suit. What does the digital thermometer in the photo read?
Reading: **35.4** °C
